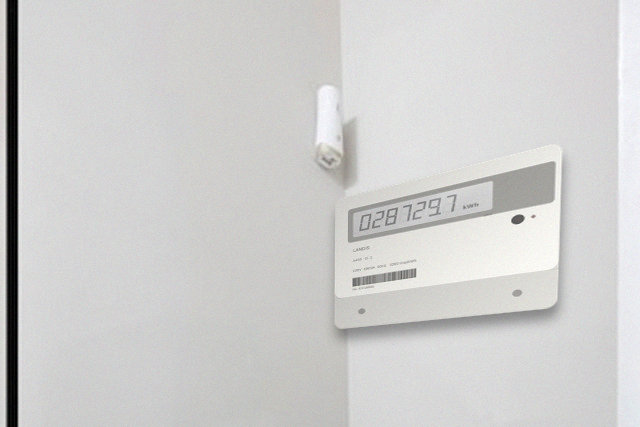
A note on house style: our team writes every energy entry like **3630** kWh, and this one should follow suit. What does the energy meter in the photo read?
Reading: **28729.7** kWh
